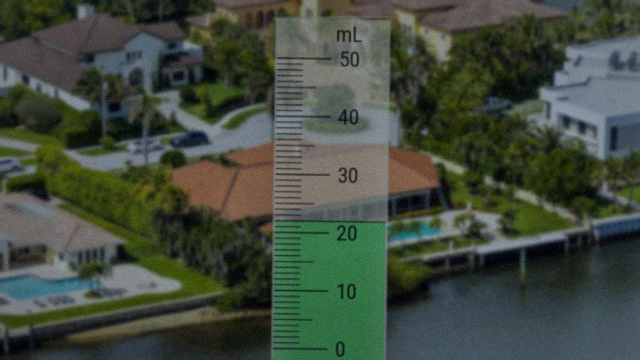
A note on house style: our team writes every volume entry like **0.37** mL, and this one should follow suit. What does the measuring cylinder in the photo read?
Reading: **22** mL
